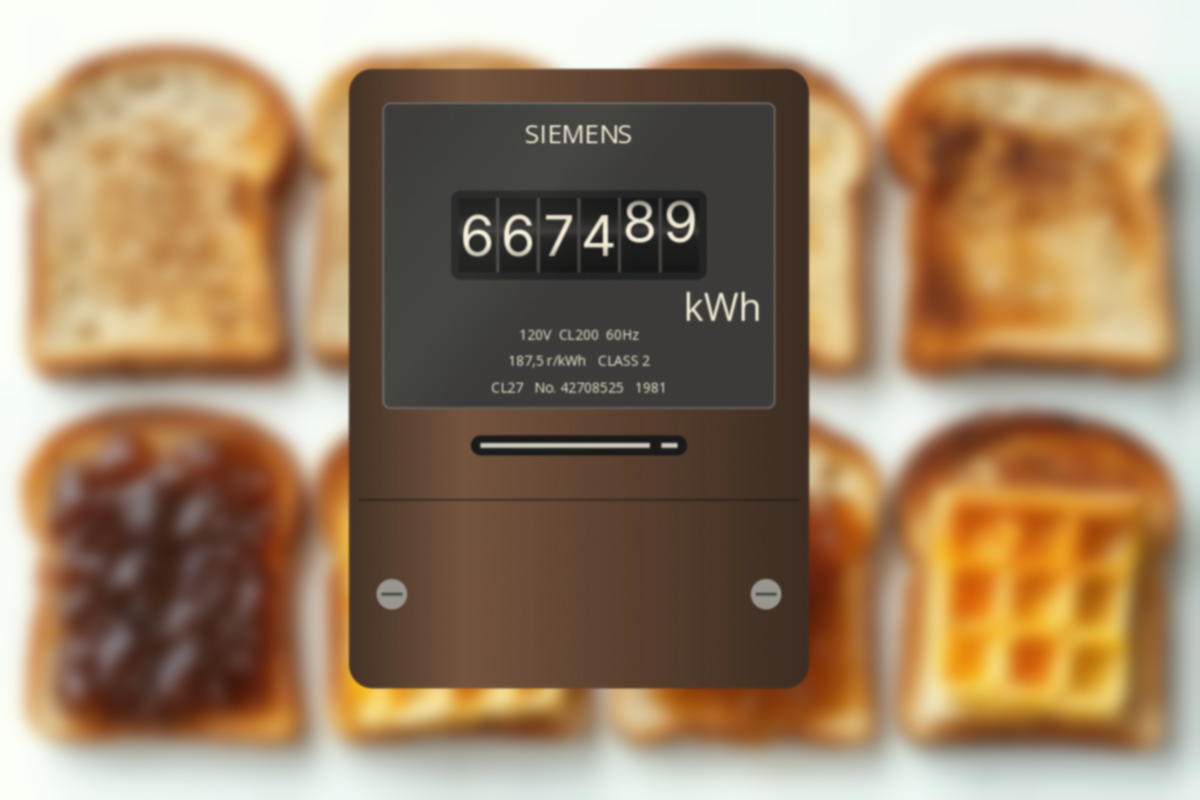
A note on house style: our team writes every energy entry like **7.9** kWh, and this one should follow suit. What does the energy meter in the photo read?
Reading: **667489** kWh
